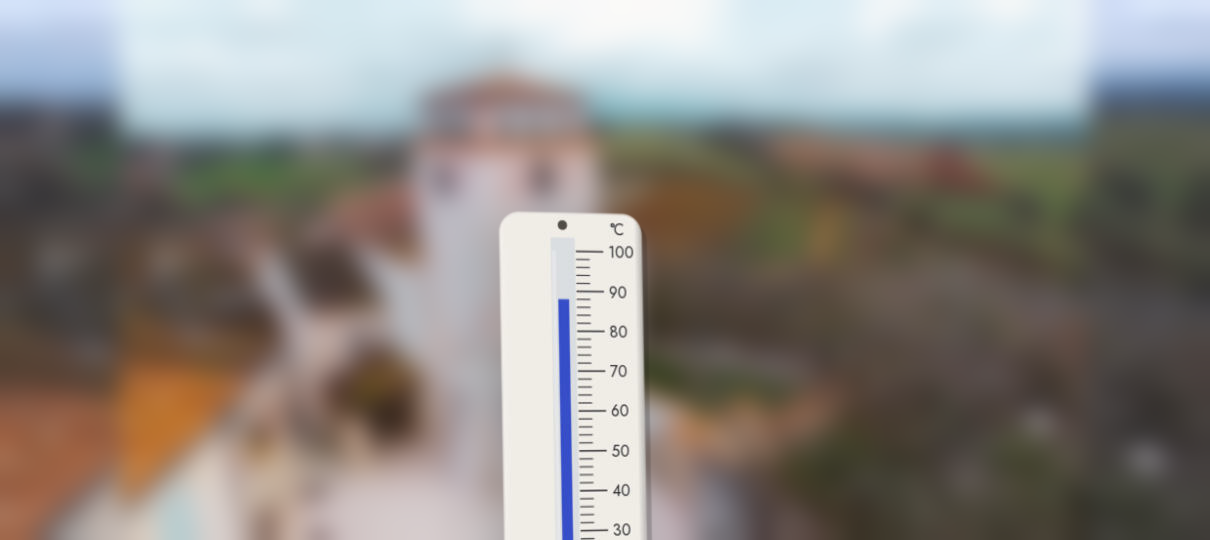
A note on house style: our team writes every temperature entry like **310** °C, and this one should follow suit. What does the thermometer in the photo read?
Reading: **88** °C
